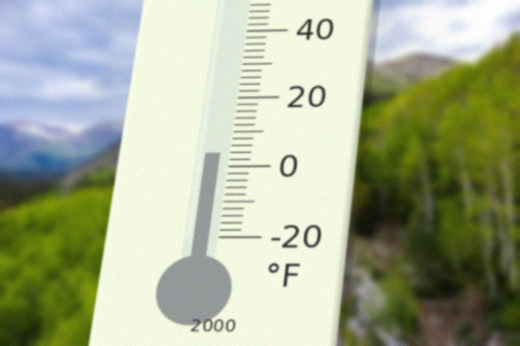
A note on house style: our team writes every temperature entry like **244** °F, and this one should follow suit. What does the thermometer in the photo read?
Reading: **4** °F
